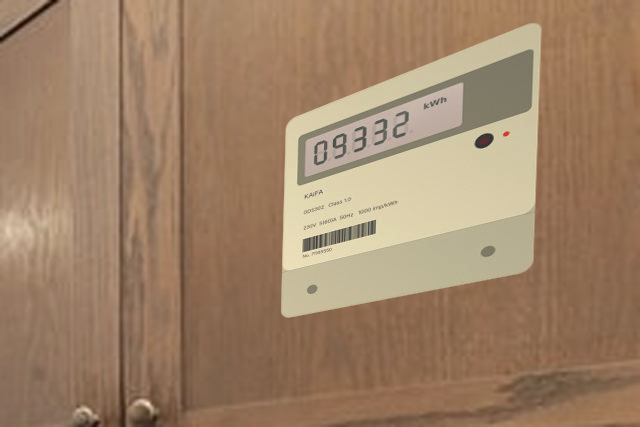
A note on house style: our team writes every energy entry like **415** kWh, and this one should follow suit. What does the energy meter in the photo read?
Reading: **9332** kWh
